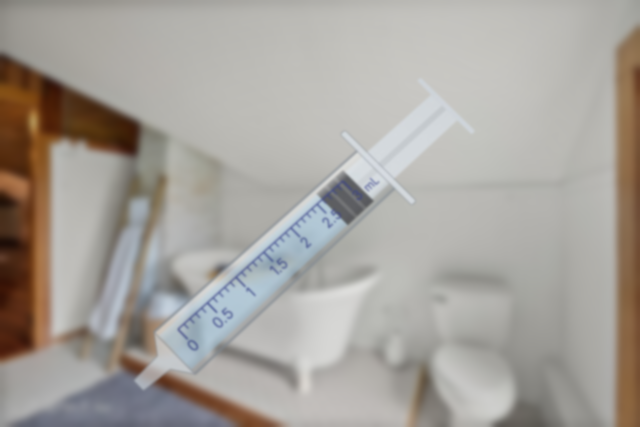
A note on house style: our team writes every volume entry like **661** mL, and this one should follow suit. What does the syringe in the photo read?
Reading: **2.6** mL
